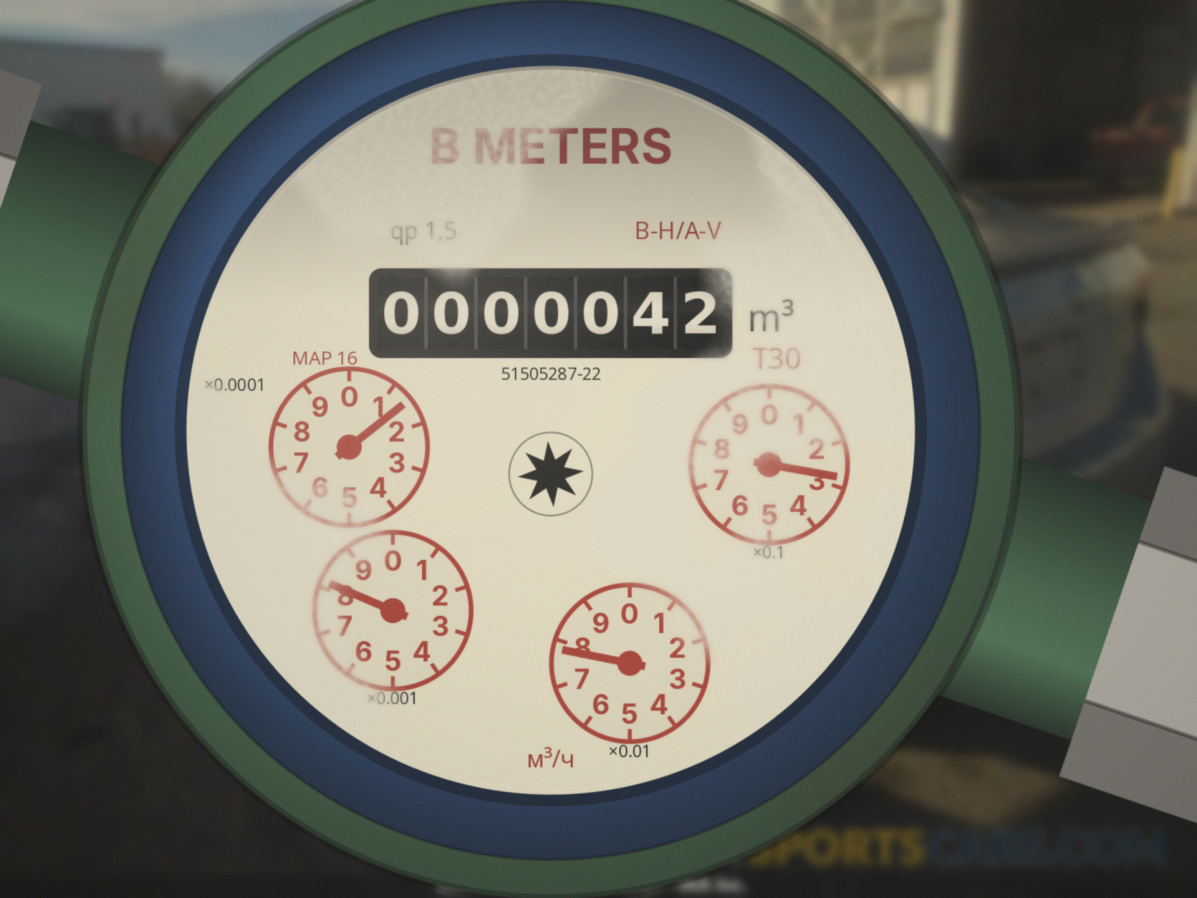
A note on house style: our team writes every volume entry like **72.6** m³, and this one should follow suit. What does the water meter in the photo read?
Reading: **42.2781** m³
